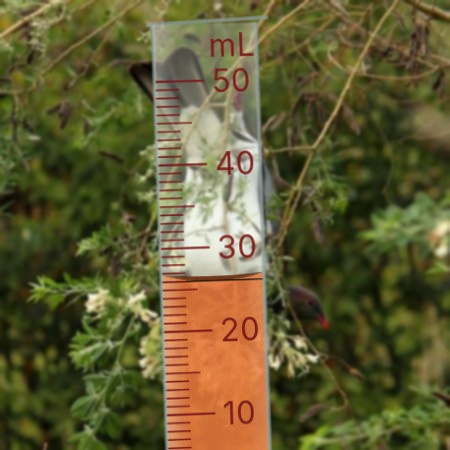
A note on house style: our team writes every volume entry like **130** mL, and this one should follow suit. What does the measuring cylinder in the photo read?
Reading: **26** mL
